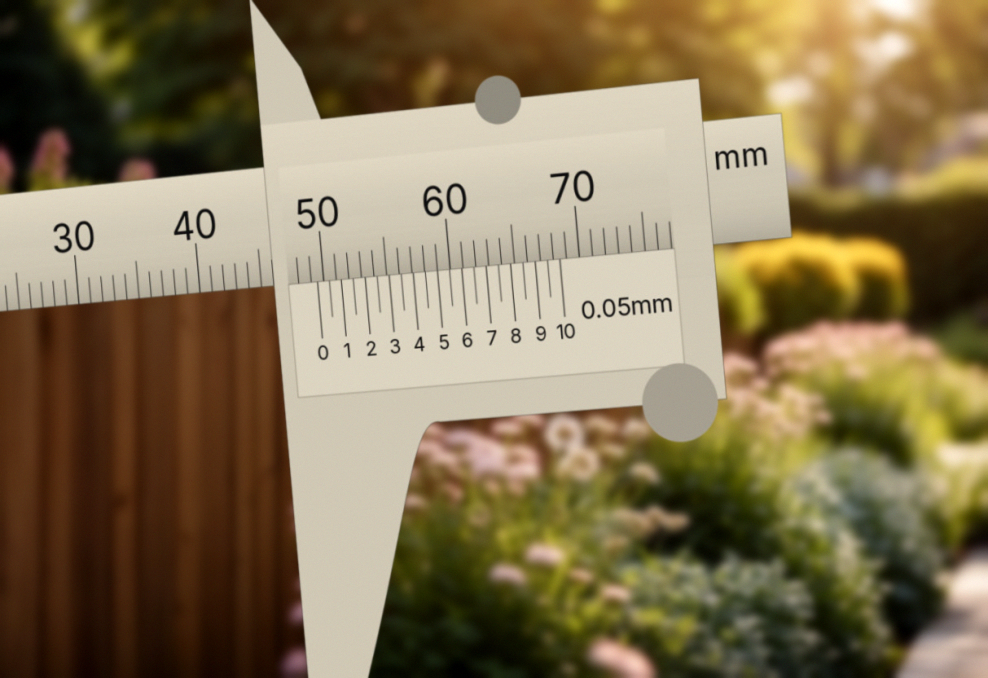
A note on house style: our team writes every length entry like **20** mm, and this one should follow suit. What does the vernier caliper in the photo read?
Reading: **49.5** mm
